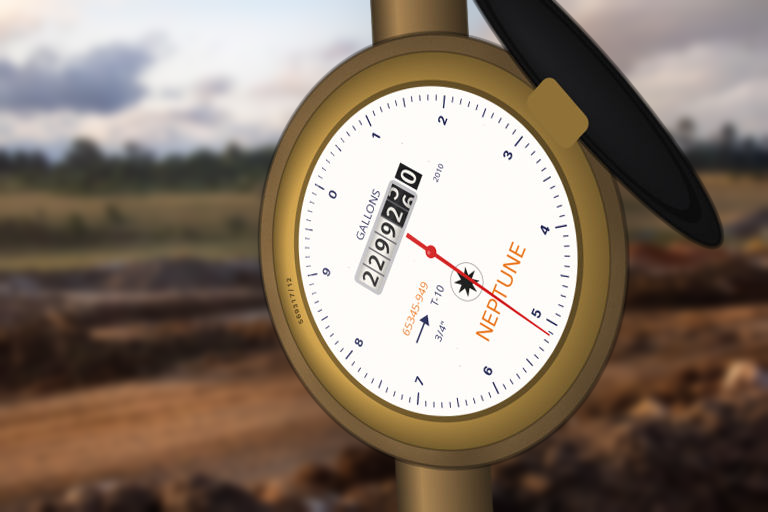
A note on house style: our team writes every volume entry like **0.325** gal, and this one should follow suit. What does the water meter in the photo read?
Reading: **2299255.1** gal
